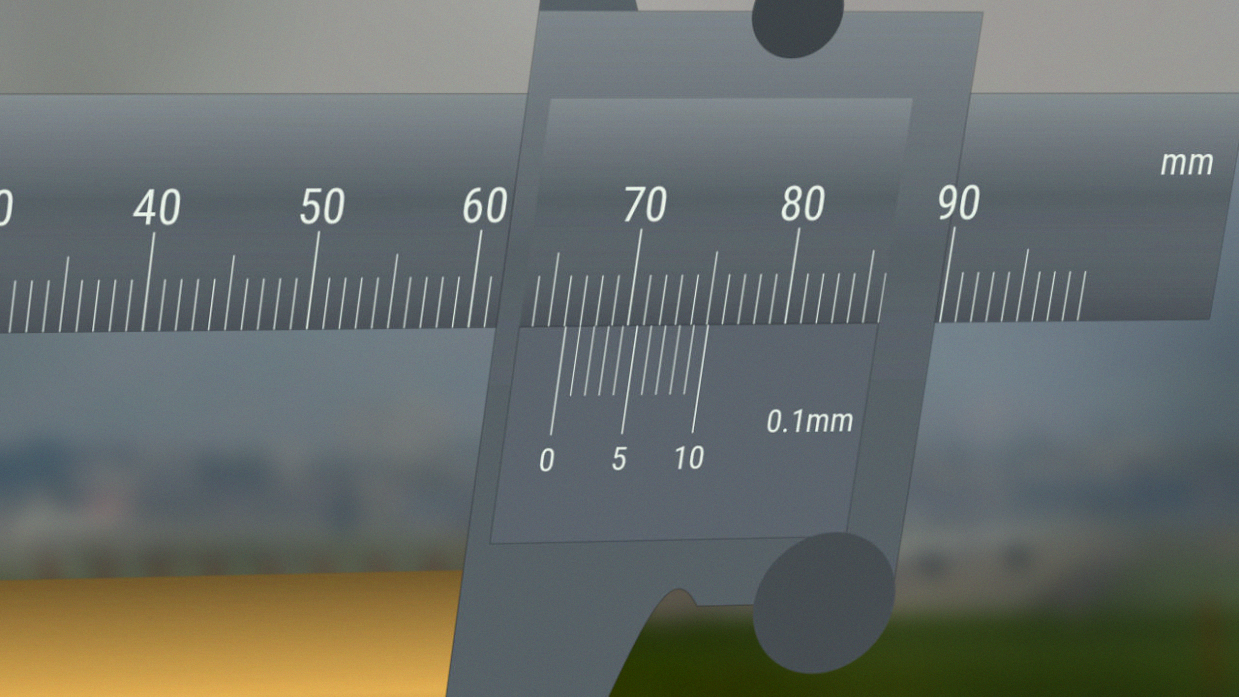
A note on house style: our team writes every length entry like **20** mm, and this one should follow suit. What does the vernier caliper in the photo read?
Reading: **66.1** mm
